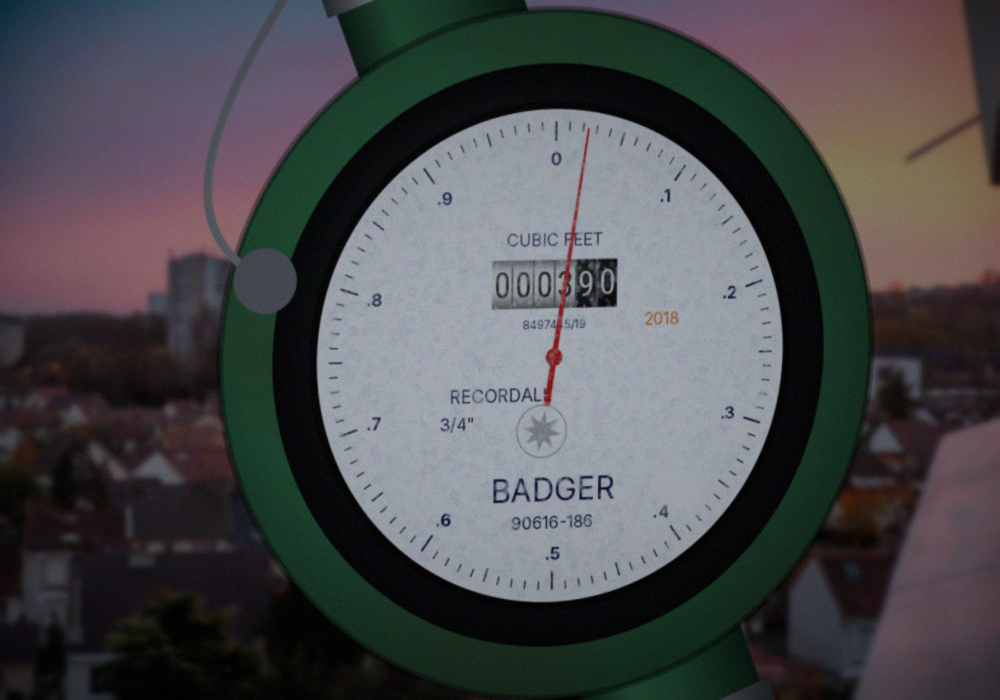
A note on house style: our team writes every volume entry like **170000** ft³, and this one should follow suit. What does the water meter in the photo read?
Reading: **390.02** ft³
